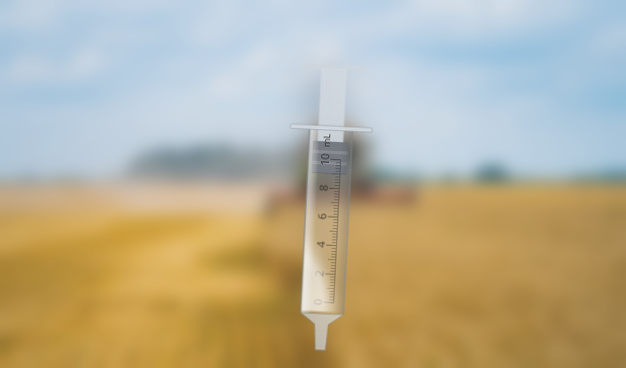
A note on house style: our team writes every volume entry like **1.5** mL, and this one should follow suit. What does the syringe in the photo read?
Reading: **9** mL
